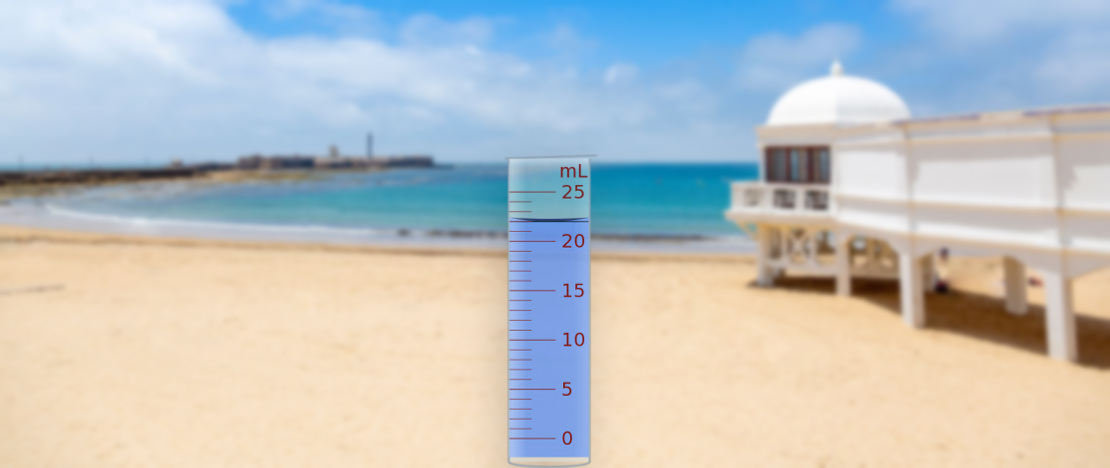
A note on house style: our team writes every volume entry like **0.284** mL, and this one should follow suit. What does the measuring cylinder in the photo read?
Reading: **22** mL
